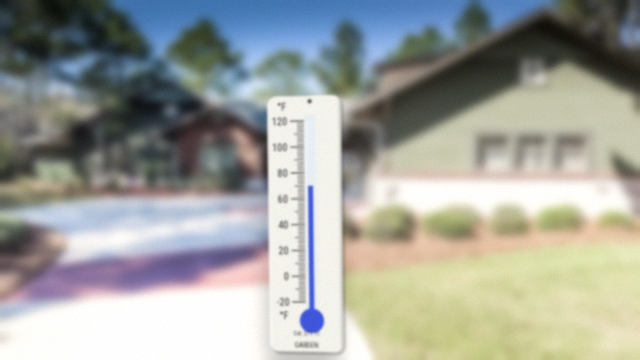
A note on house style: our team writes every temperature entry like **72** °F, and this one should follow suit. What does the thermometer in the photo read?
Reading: **70** °F
